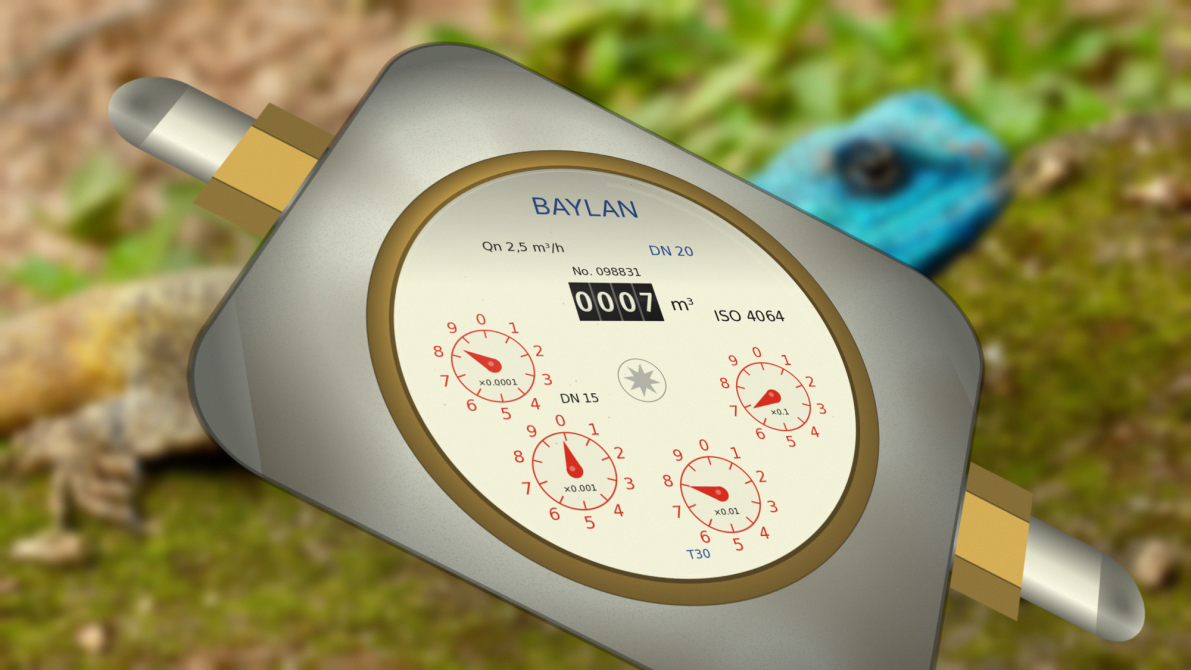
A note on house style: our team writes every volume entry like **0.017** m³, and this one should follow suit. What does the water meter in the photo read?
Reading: **7.6798** m³
